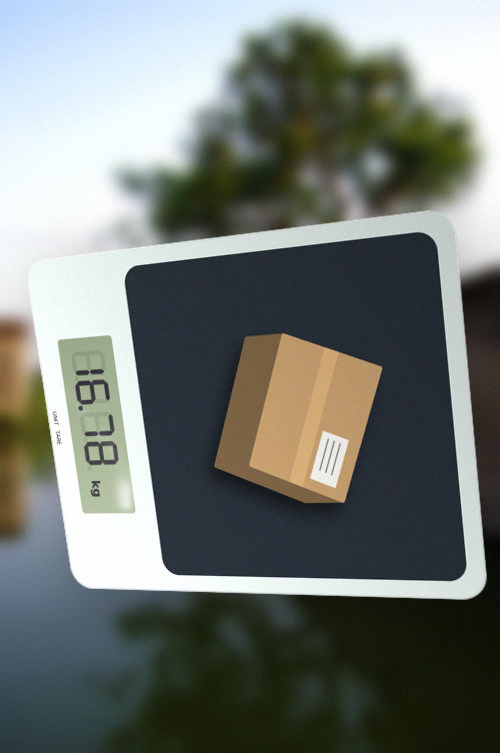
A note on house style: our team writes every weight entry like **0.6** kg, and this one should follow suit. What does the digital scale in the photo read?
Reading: **16.78** kg
